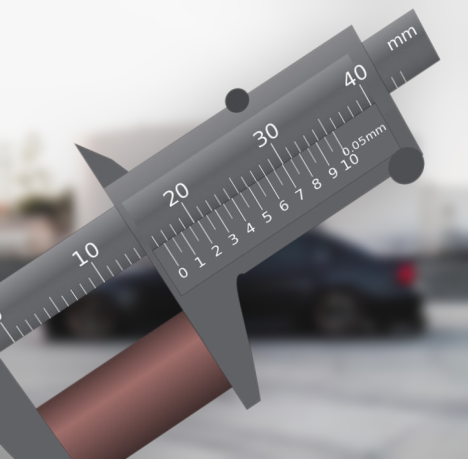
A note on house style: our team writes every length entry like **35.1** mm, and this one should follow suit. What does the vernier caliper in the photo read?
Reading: **16.6** mm
